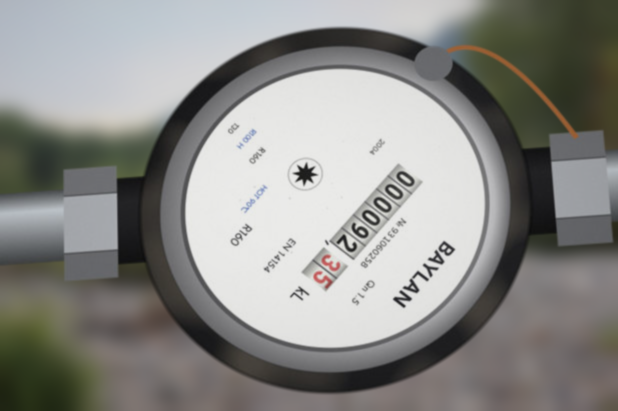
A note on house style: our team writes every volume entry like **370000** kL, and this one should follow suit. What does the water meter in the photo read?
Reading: **92.35** kL
